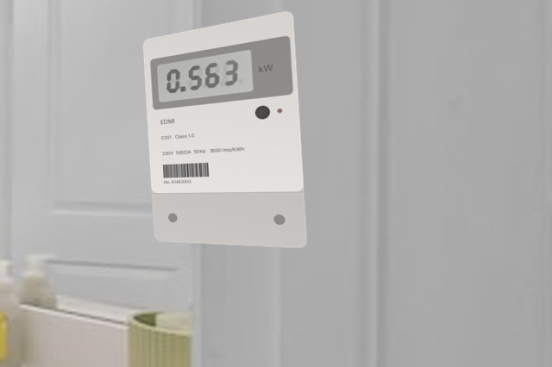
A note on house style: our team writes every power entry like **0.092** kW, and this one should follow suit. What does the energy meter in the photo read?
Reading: **0.563** kW
